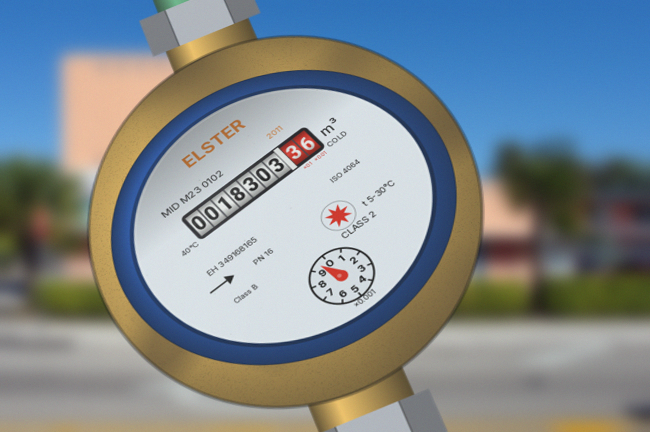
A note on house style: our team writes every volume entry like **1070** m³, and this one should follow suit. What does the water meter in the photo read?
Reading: **18303.359** m³
